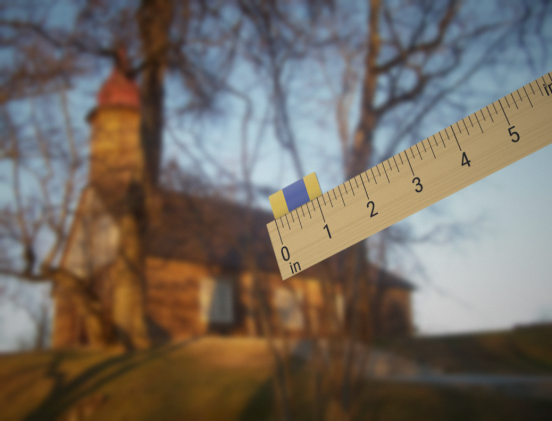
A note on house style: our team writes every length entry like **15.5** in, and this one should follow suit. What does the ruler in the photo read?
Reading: **1.125** in
